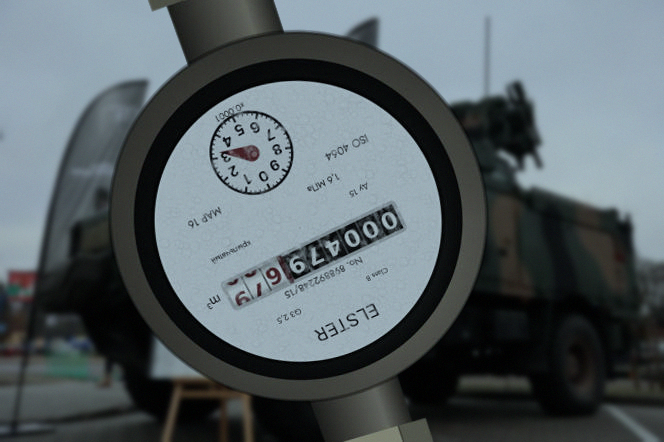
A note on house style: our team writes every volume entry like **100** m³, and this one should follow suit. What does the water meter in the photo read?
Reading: **479.6793** m³
